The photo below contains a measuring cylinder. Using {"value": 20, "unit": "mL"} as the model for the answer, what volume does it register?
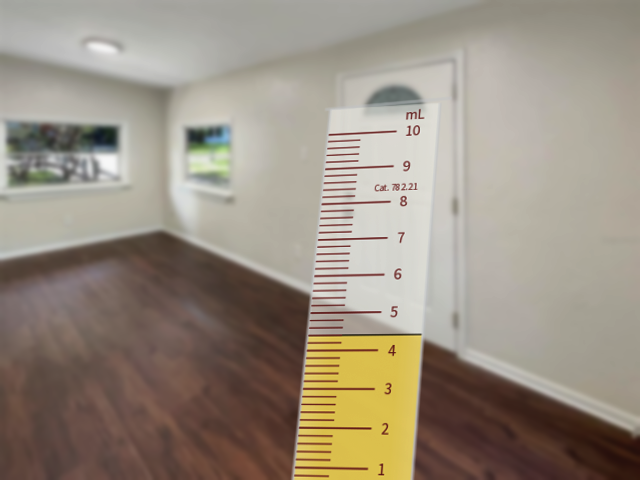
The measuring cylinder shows {"value": 4.4, "unit": "mL"}
